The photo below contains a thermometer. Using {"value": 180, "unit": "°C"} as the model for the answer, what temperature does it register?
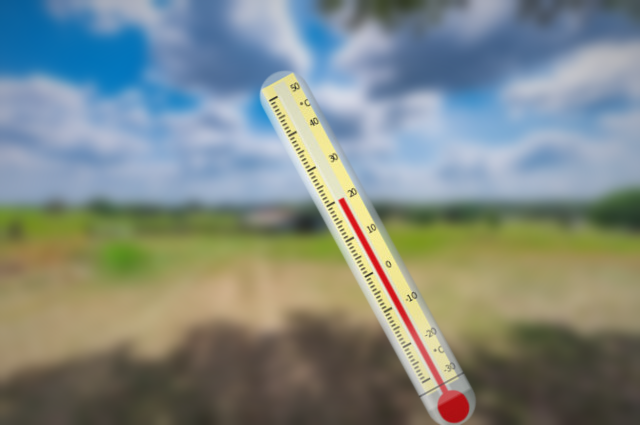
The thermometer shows {"value": 20, "unit": "°C"}
